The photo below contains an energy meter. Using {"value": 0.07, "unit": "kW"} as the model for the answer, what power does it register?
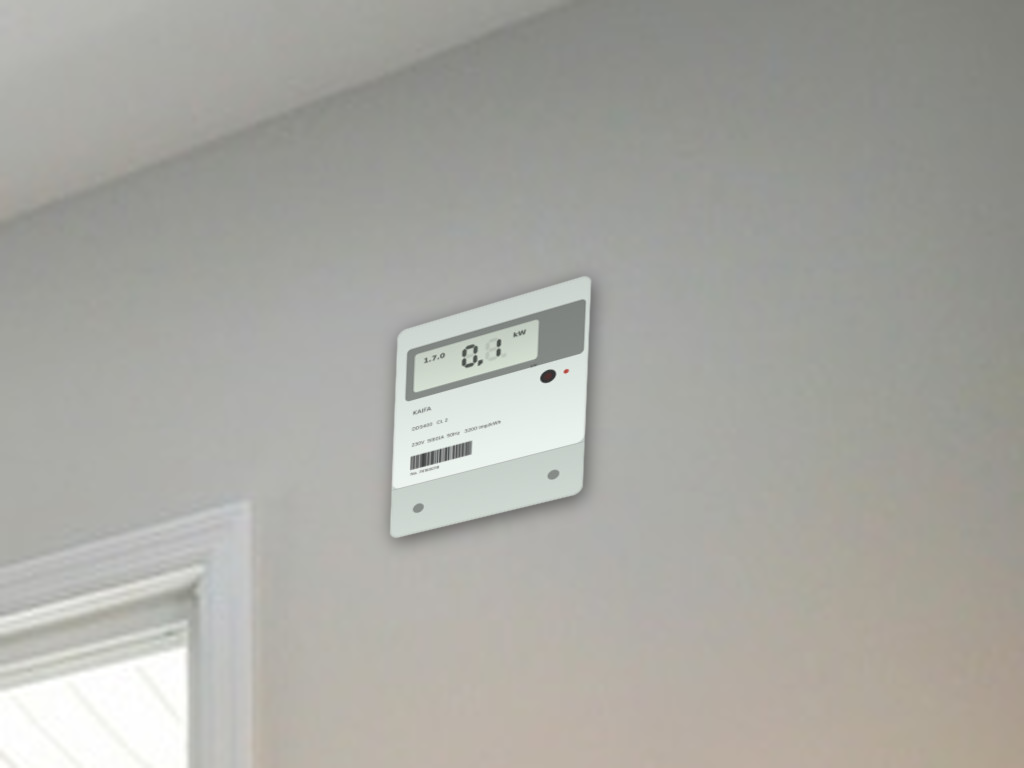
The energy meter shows {"value": 0.1, "unit": "kW"}
